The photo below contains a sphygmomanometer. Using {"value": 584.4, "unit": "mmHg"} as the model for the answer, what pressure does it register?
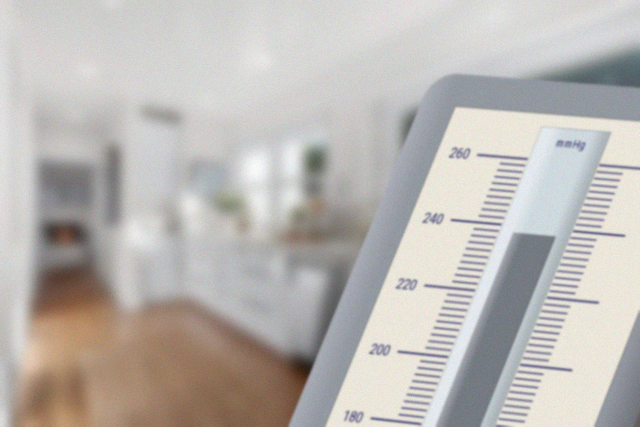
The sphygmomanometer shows {"value": 238, "unit": "mmHg"}
